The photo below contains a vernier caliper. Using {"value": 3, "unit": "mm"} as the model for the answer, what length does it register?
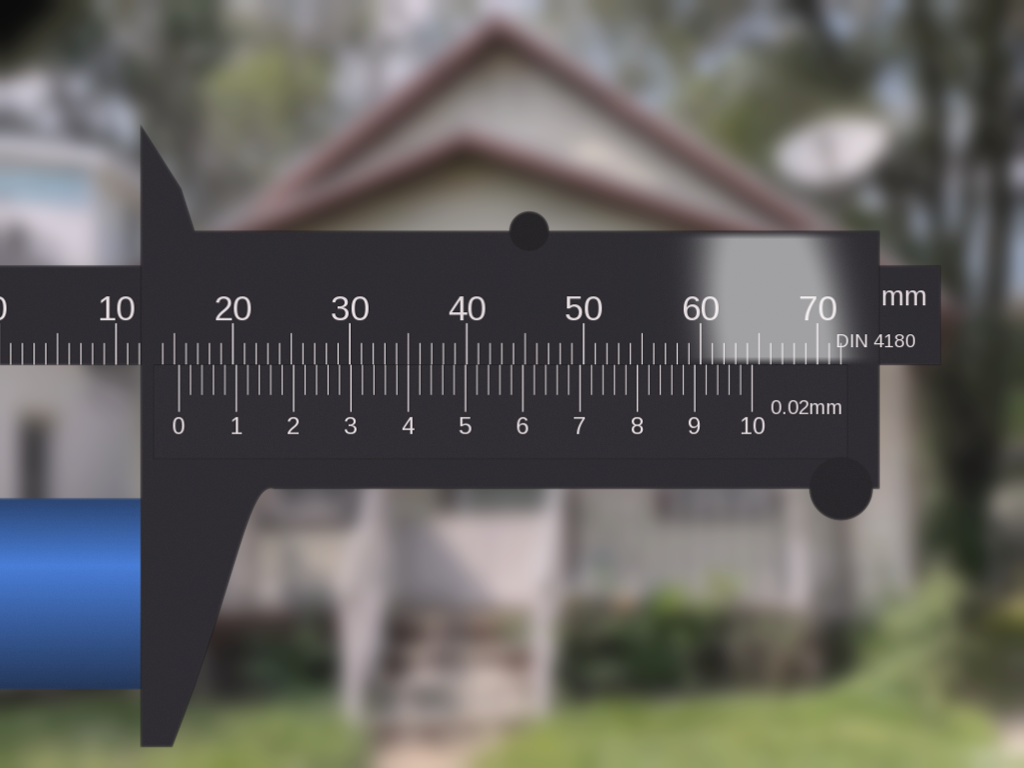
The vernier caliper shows {"value": 15.4, "unit": "mm"}
